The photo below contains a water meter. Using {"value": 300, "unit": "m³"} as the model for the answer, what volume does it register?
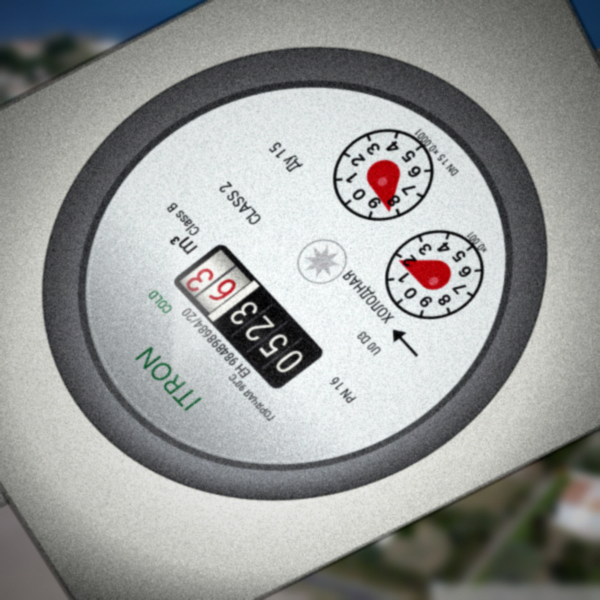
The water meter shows {"value": 523.6318, "unit": "m³"}
